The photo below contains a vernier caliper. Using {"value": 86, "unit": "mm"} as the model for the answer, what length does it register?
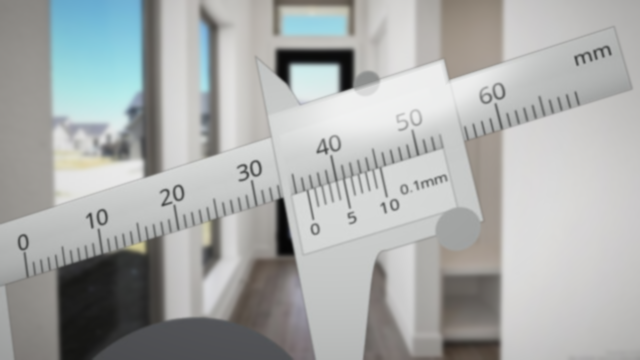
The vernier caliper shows {"value": 36.4, "unit": "mm"}
